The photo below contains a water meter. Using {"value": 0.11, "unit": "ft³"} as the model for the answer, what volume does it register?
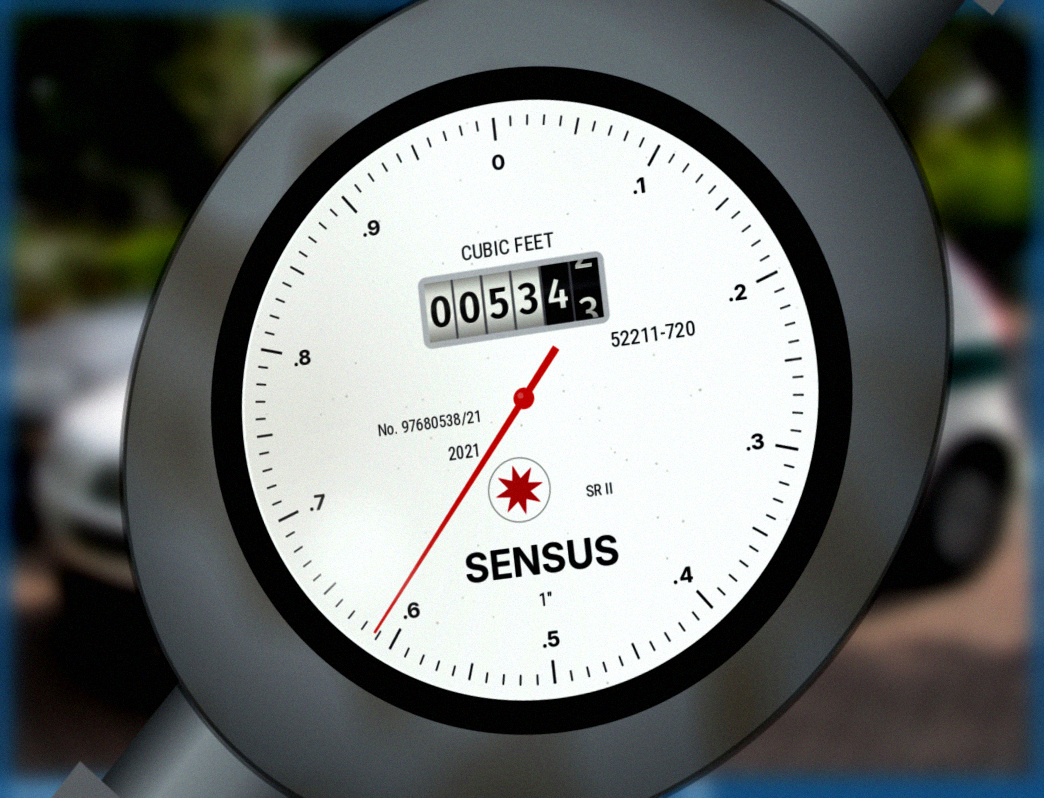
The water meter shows {"value": 5342.61, "unit": "ft³"}
